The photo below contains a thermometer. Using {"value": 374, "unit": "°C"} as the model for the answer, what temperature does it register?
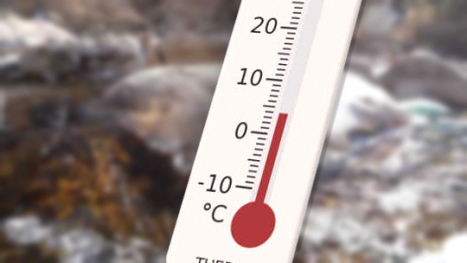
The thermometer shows {"value": 4, "unit": "°C"}
